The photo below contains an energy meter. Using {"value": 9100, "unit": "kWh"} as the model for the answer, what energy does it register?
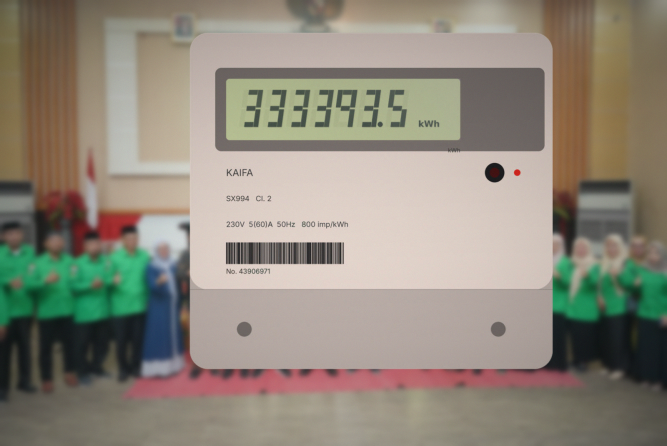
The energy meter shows {"value": 333393.5, "unit": "kWh"}
